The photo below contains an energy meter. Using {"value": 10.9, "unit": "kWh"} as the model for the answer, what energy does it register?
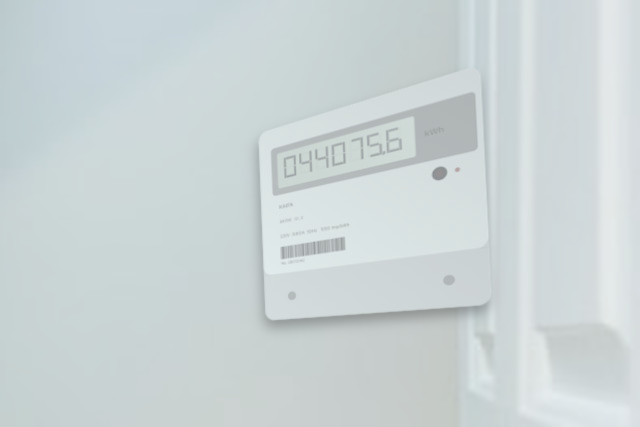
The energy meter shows {"value": 44075.6, "unit": "kWh"}
